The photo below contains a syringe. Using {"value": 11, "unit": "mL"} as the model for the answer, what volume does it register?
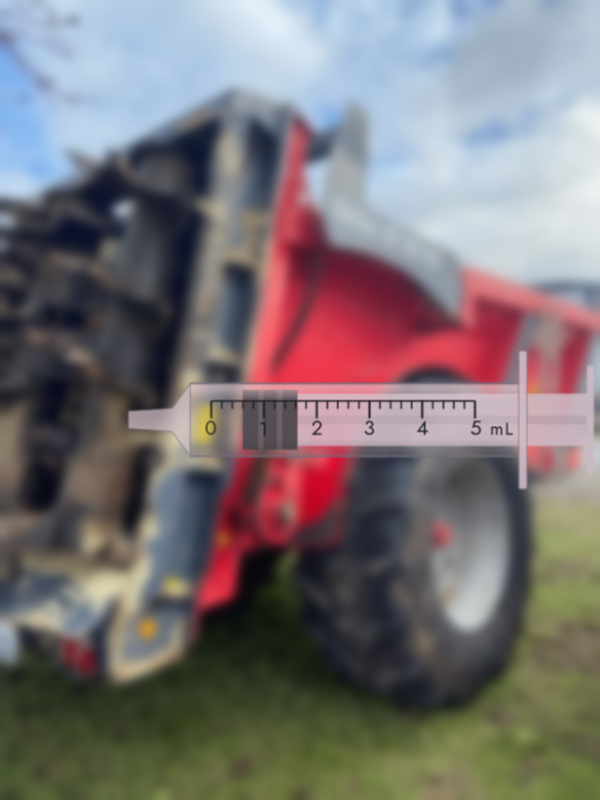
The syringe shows {"value": 0.6, "unit": "mL"}
